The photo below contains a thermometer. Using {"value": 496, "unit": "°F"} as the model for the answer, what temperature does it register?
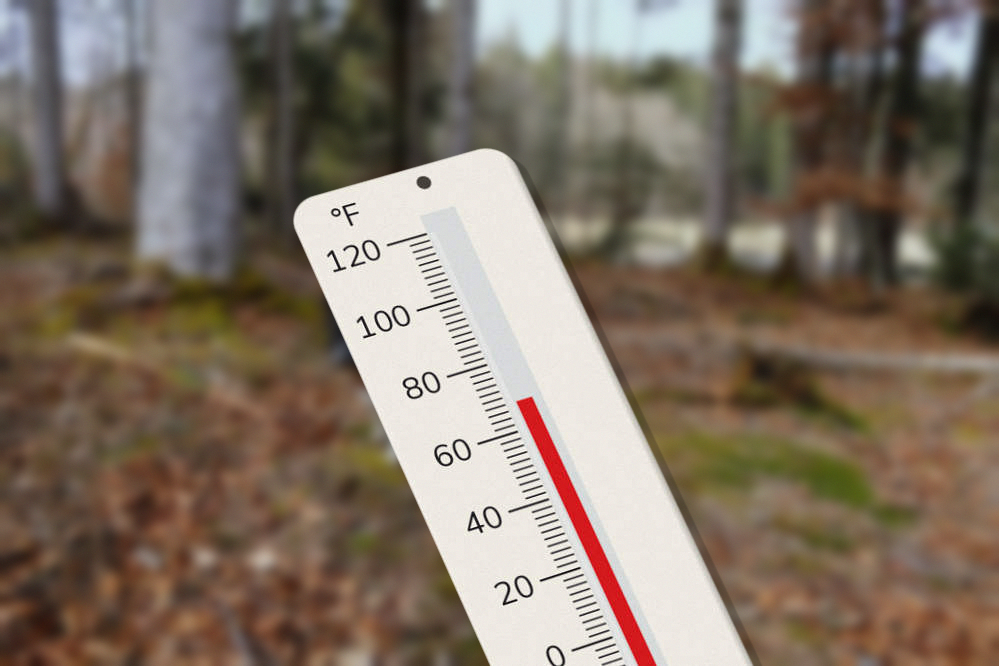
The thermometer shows {"value": 68, "unit": "°F"}
